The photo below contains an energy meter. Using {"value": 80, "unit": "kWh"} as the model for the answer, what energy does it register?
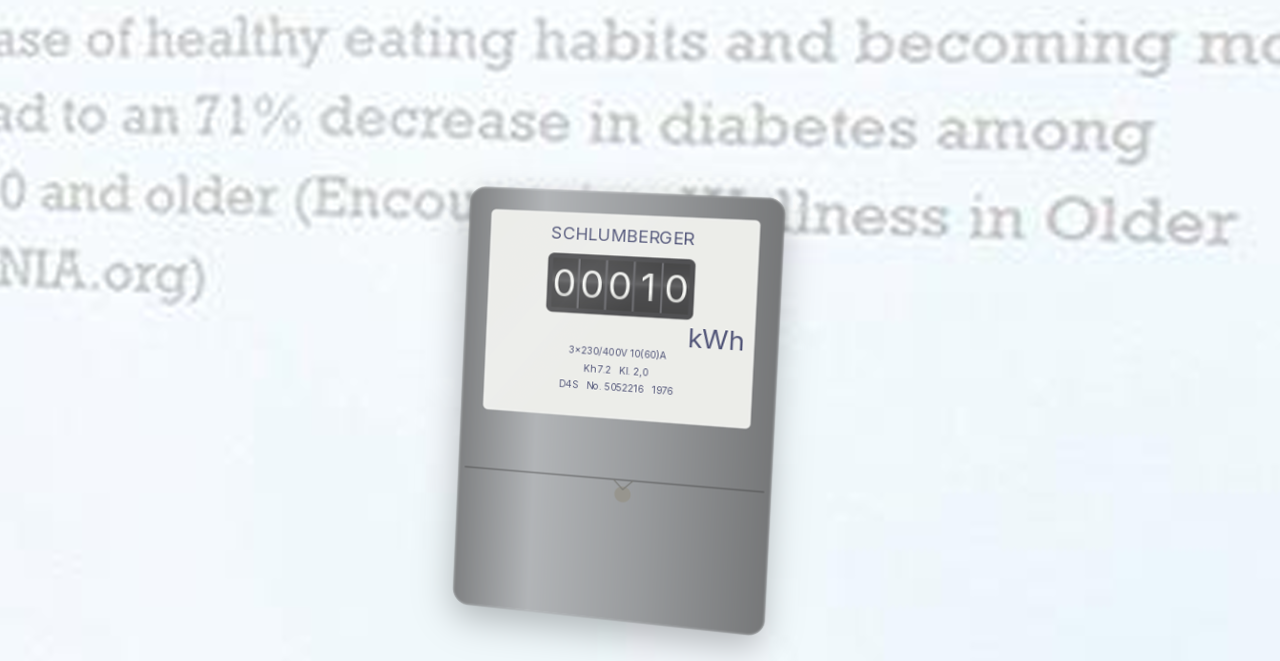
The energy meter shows {"value": 10, "unit": "kWh"}
